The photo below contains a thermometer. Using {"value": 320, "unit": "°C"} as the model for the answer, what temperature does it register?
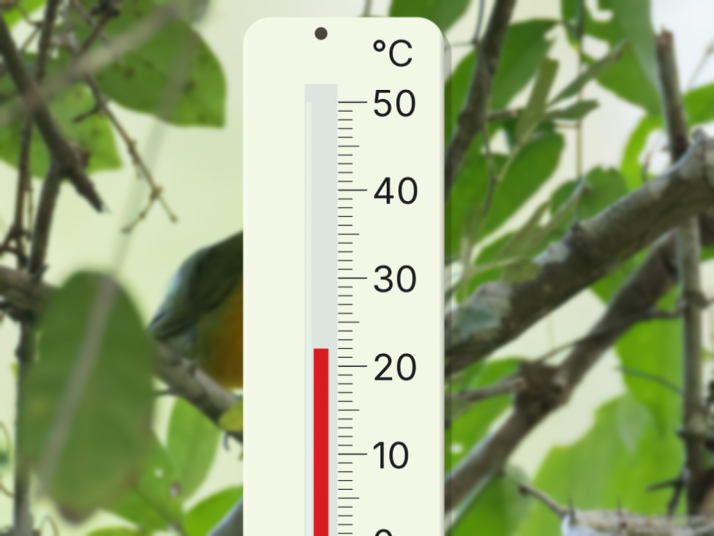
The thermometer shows {"value": 22, "unit": "°C"}
